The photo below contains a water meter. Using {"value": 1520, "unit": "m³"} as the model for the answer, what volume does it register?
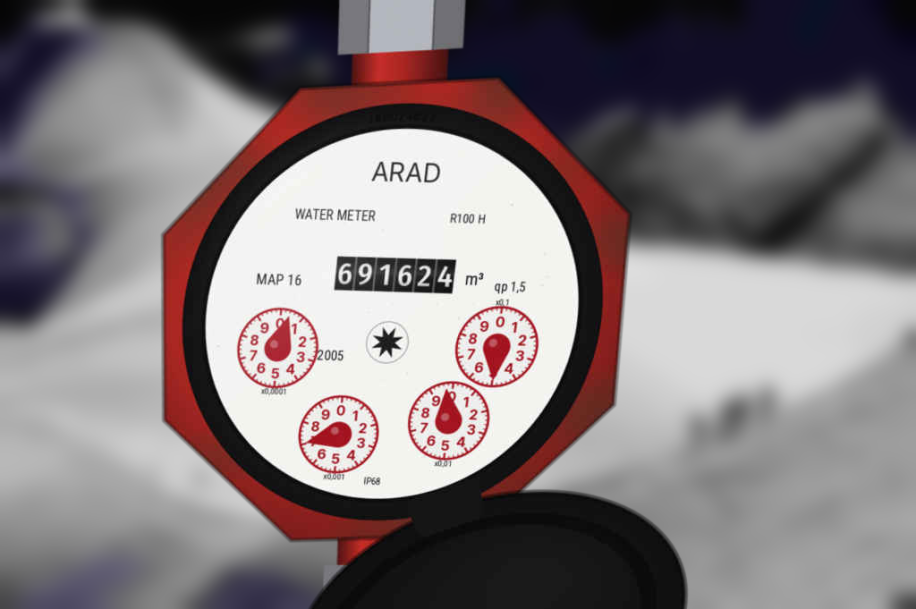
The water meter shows {"value": 691624.4970, "unit": "m³"}
